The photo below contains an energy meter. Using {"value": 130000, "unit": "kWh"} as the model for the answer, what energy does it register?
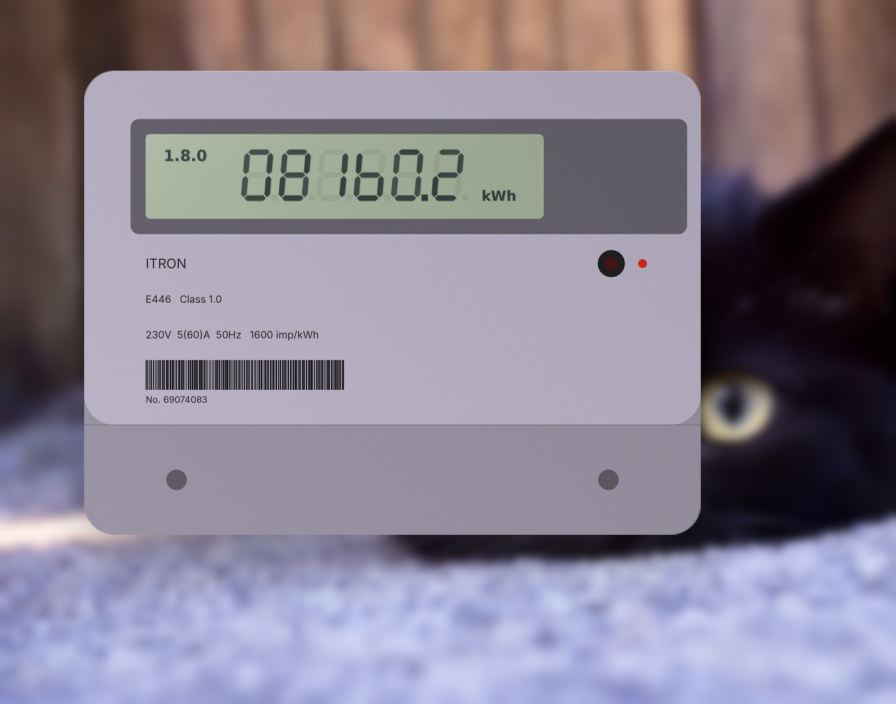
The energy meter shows {"value": 8160.2, "unit": "kWh"}
